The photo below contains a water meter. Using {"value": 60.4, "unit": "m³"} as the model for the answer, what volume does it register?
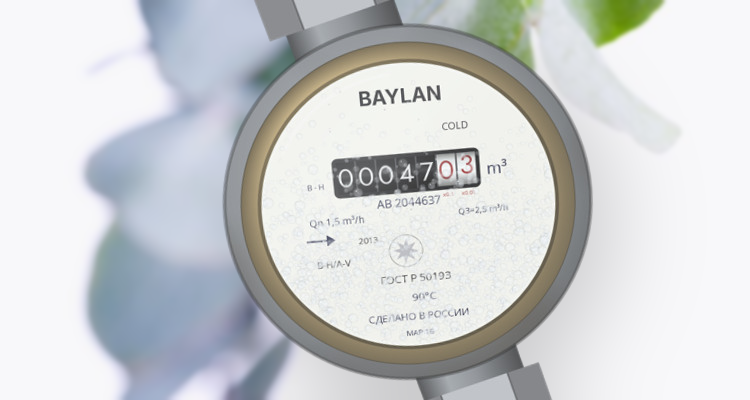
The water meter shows {"value": 47.03, "unit": "m³"}
